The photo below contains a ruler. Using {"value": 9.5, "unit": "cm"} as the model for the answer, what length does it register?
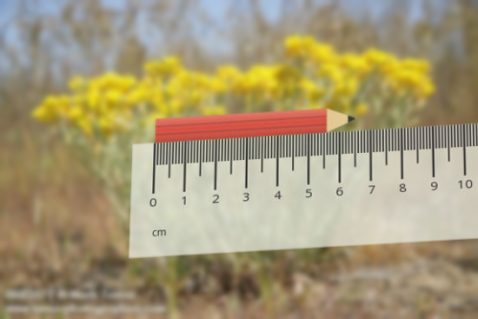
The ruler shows {"value": 6.5, "unit": "cm"}
